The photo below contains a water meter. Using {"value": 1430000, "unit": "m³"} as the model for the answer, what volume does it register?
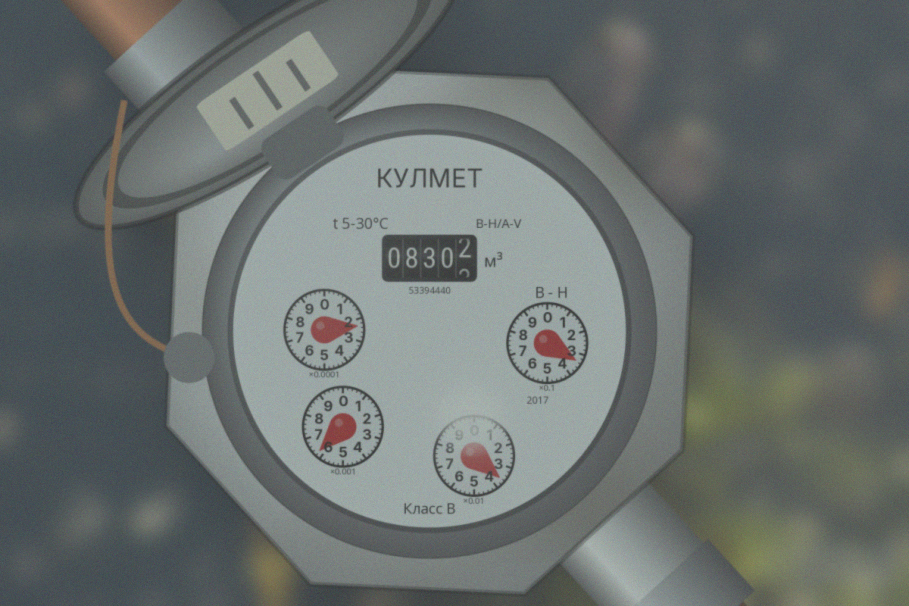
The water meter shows {"value": 8302.3362, "unit": "m³"}
